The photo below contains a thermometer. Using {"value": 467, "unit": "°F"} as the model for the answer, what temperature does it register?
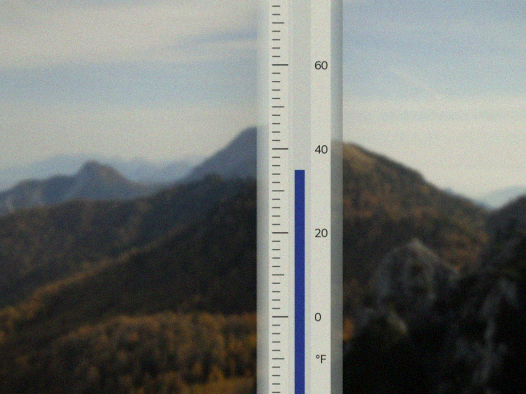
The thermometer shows {"value": 35, "unit": "°F"}
